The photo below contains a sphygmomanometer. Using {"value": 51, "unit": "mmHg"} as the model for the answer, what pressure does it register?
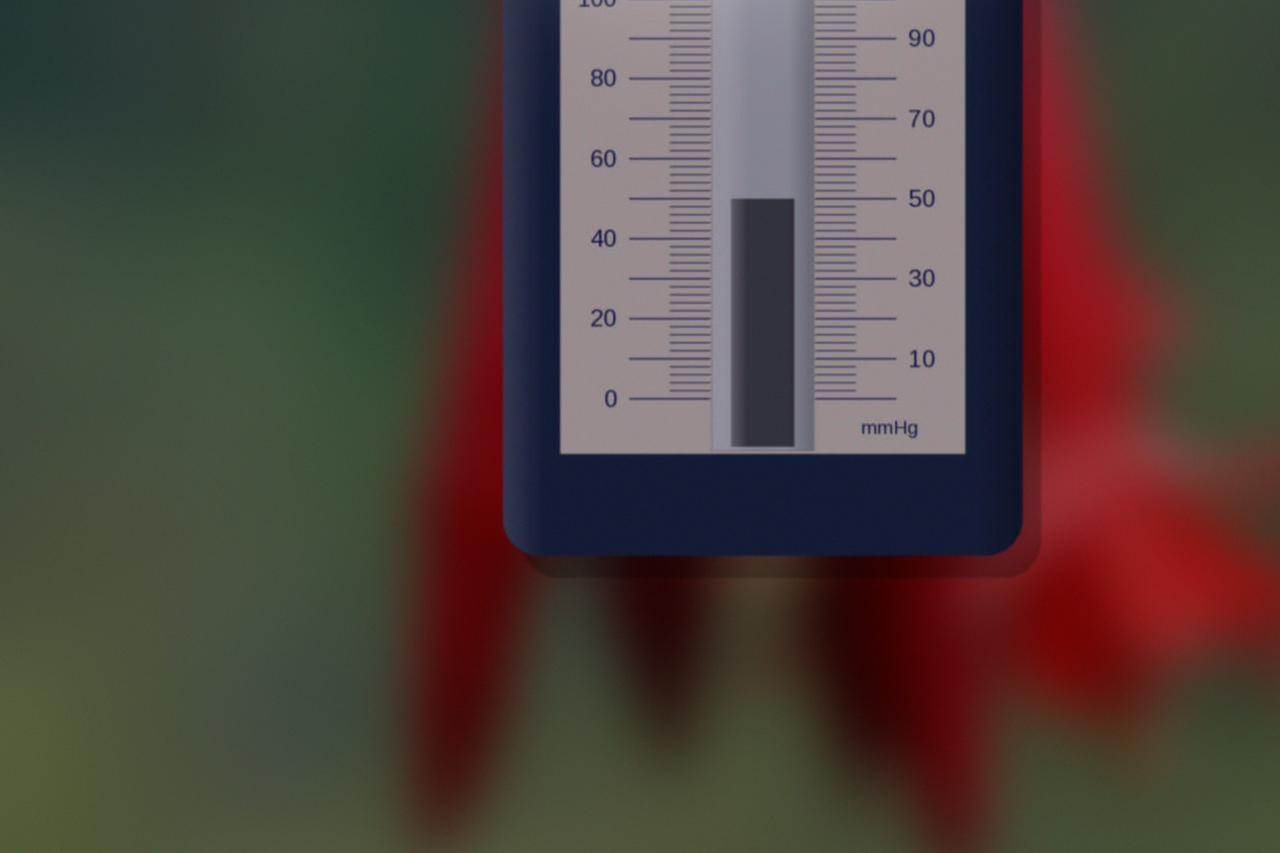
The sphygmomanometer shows {"value": 50, "unit": "mmHg"}
